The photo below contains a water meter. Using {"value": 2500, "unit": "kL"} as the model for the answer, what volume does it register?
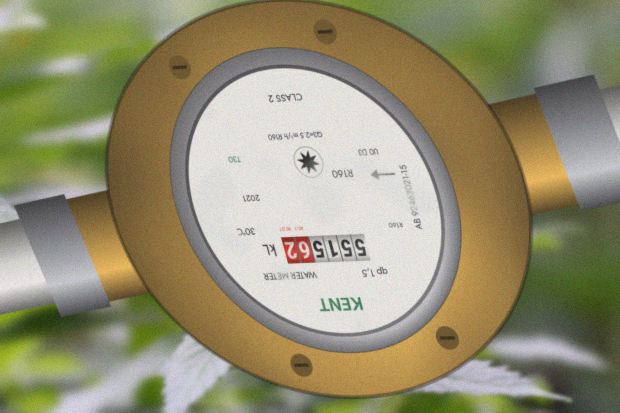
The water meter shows {"value": 5515.62, "unit": "kL"}
